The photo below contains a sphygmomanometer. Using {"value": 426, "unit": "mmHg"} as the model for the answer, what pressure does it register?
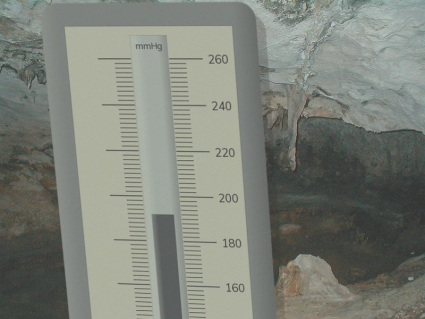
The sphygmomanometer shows {"value": 192, "unit": "mmHg"}
